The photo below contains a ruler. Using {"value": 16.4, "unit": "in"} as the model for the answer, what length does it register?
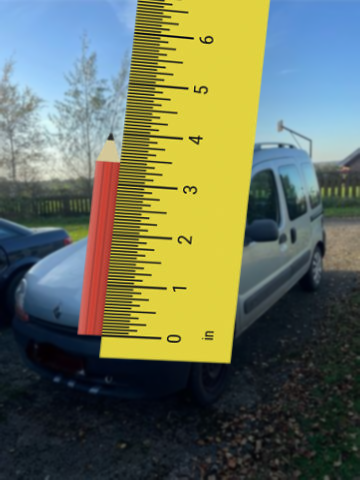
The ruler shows {"value": 4, "unit": "in"}
